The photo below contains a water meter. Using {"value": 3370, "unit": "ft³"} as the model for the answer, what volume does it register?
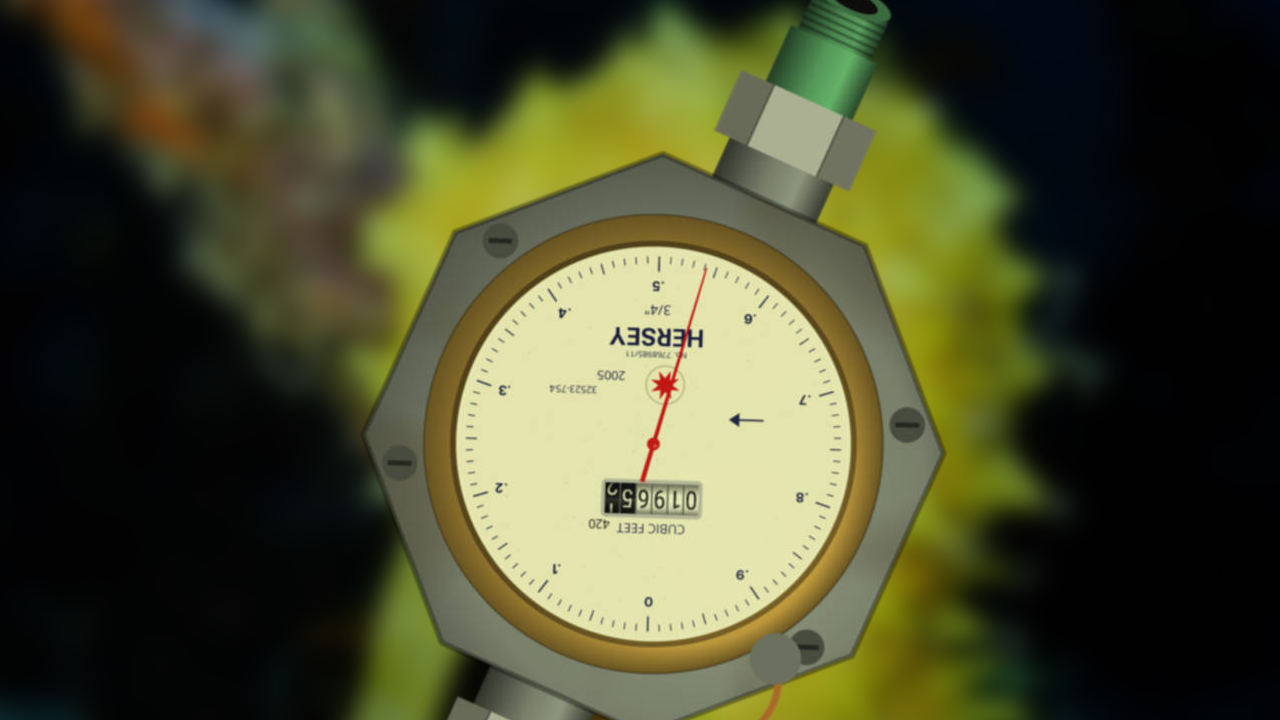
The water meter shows {"value": 19651.54, "unit": "ft³"}
